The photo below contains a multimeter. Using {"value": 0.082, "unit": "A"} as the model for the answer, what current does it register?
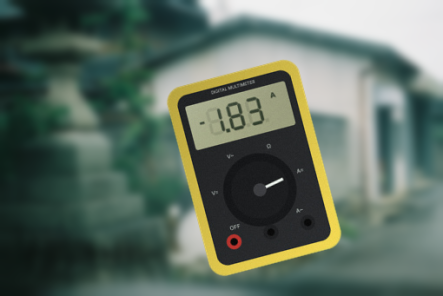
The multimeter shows {"value": -1.83, "unit": "A"}
